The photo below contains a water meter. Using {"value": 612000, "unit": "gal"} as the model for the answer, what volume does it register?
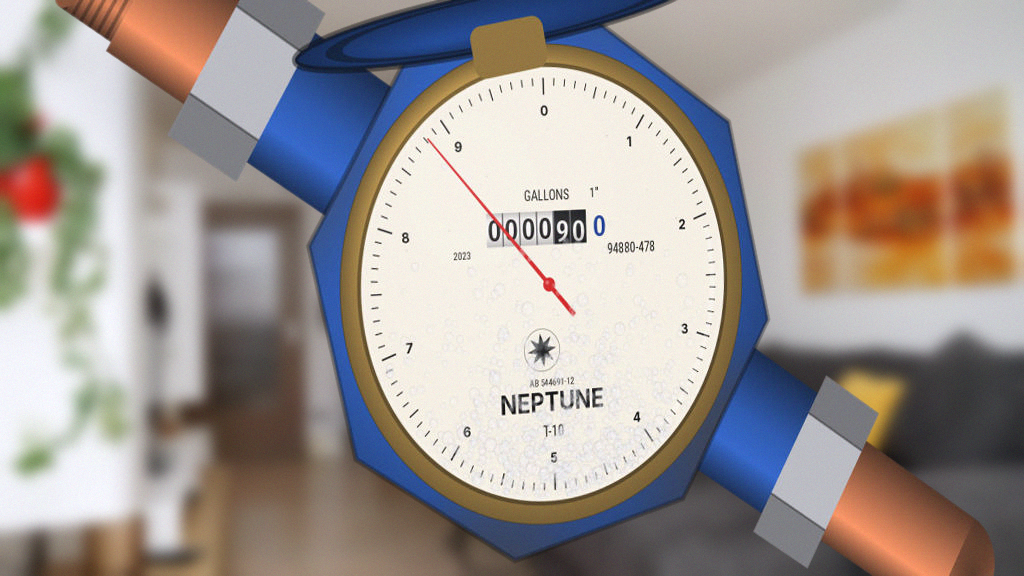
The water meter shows {"value": 898.8, "unit": "gal"}
